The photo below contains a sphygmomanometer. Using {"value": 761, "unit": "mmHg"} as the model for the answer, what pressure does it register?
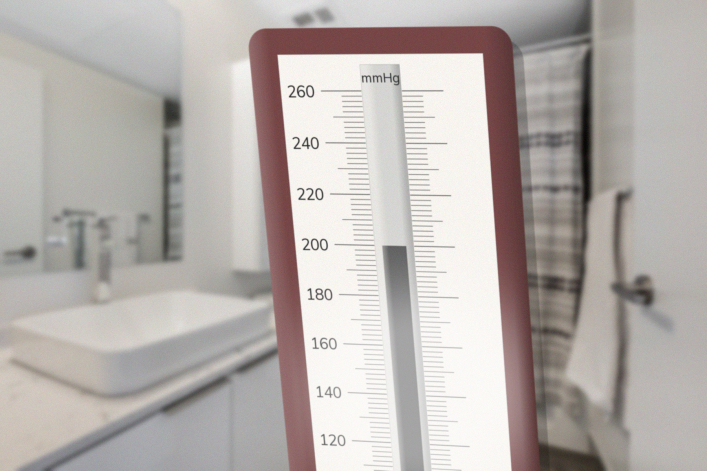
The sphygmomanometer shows {"value": 200, "unit": "mmHg"}
